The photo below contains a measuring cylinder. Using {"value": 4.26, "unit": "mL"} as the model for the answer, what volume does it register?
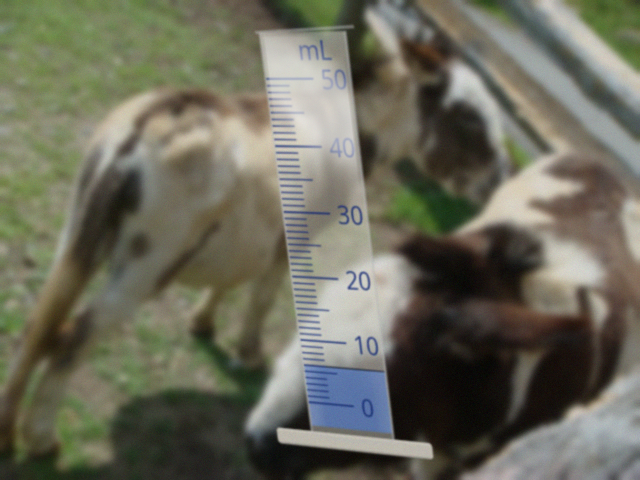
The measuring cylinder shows {"value": 6, "unit": "mL"}
